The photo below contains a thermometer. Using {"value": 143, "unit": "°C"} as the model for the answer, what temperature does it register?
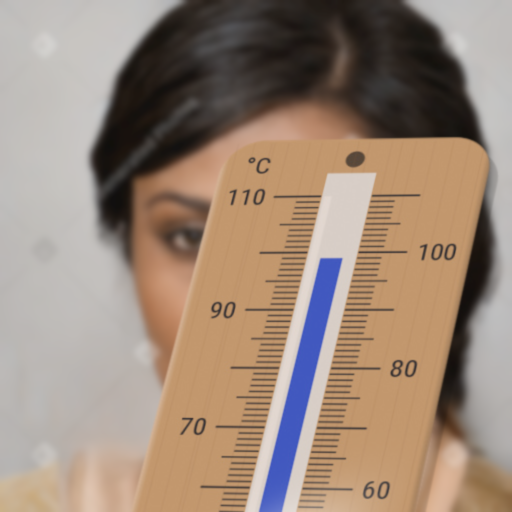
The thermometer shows {"value": 99, "unit": "°C"}
